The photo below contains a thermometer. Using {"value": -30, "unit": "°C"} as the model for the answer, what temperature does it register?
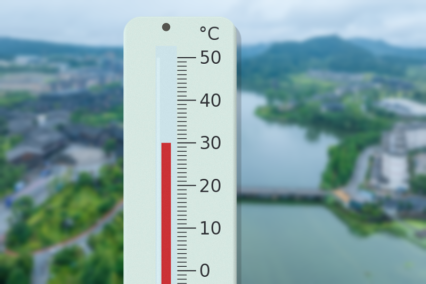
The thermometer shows {"value": 30, "unit": "°C"}
